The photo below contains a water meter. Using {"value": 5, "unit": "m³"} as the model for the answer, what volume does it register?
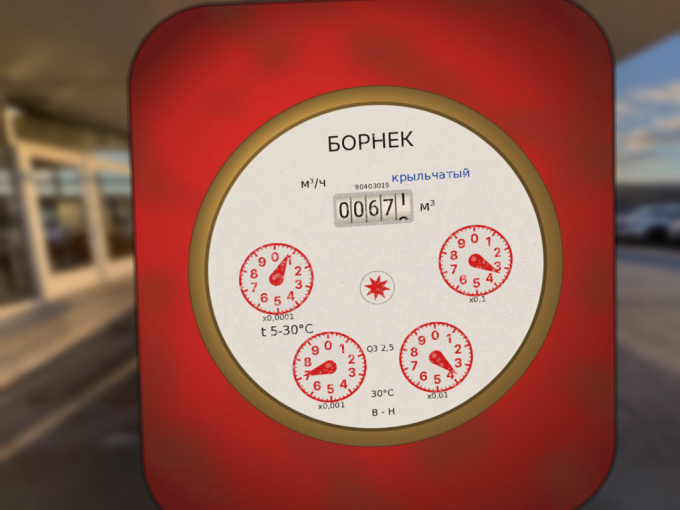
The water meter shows {"value": 671.3370, "unit": "m³"}
